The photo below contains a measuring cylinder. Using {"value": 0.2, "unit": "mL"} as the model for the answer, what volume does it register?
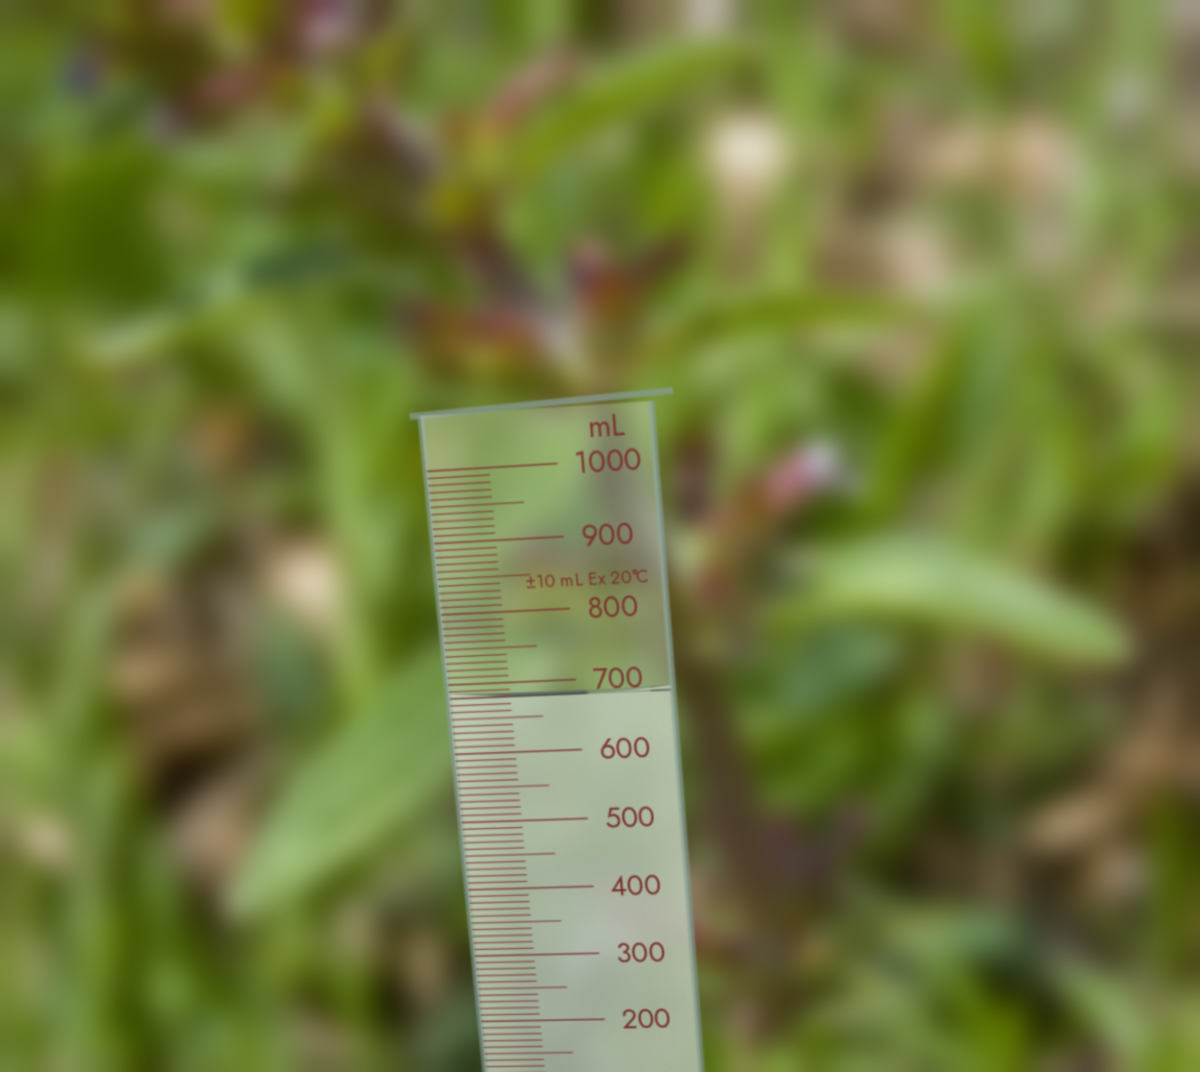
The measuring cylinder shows {"value": 680, "unit": "mL"}
